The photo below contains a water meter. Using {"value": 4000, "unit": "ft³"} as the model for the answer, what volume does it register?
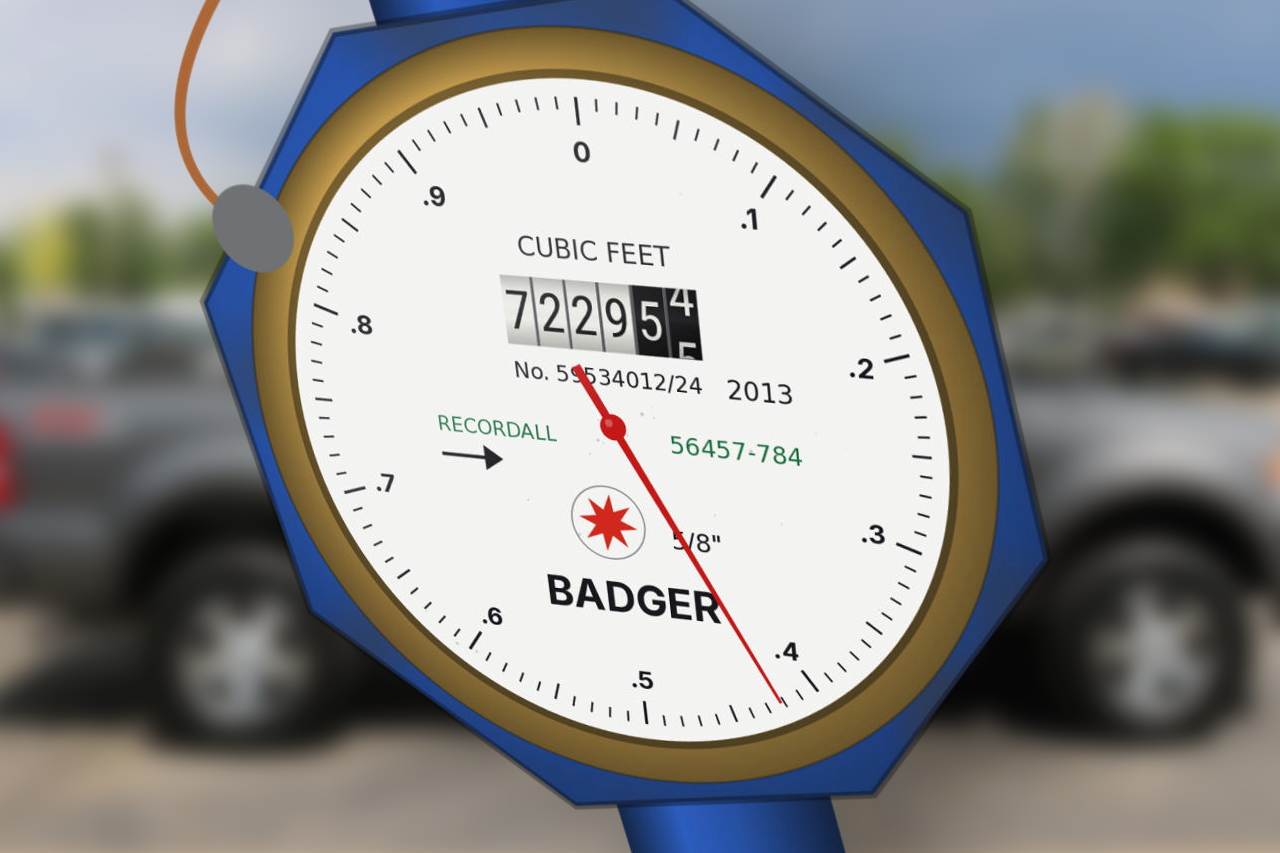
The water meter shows {"value": 722954.42, "unit": "ft³"}
